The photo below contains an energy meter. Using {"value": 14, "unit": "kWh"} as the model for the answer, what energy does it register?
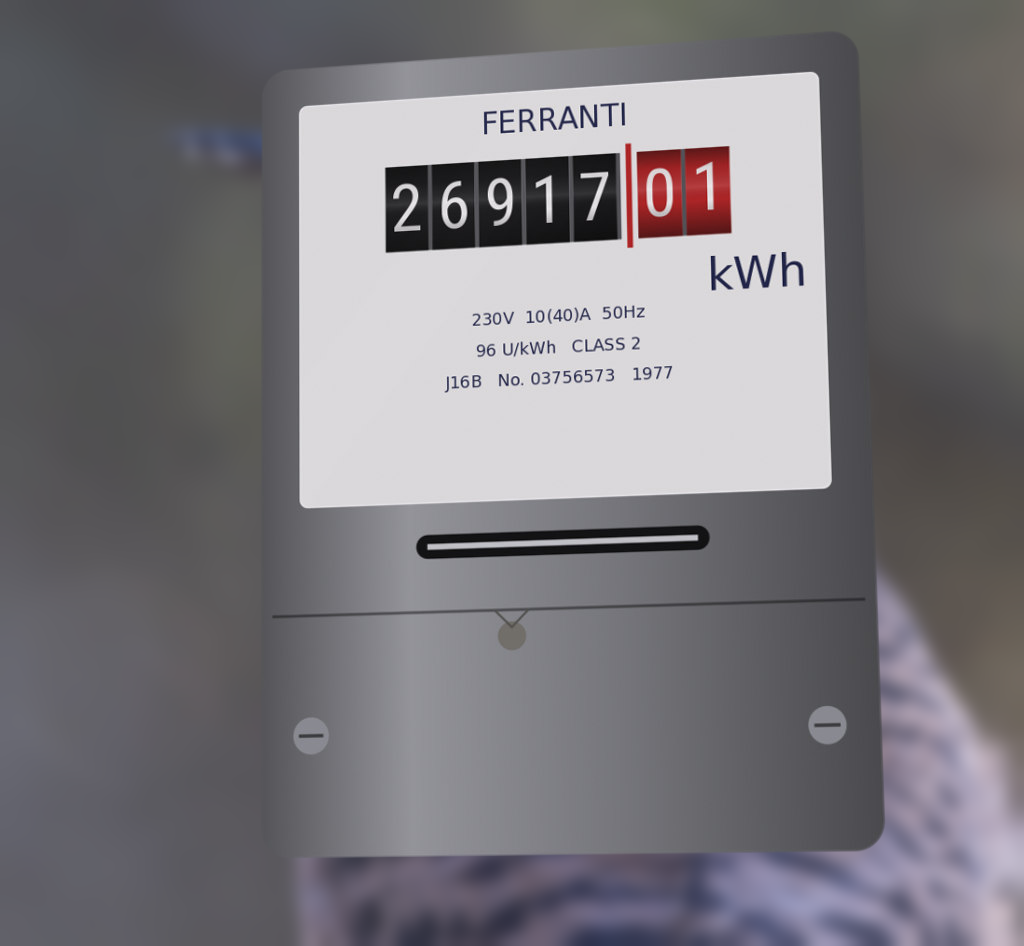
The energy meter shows {"value": 26917.01, "unit": "kWh"}
